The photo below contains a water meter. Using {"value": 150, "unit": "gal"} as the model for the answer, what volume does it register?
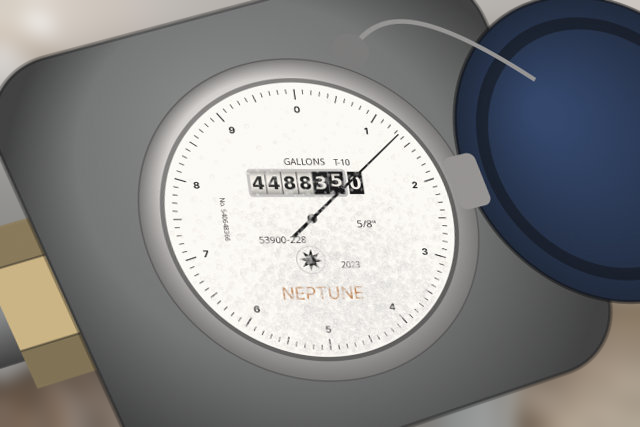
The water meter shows {"value": 4488351.3, "unit": "gal"}
